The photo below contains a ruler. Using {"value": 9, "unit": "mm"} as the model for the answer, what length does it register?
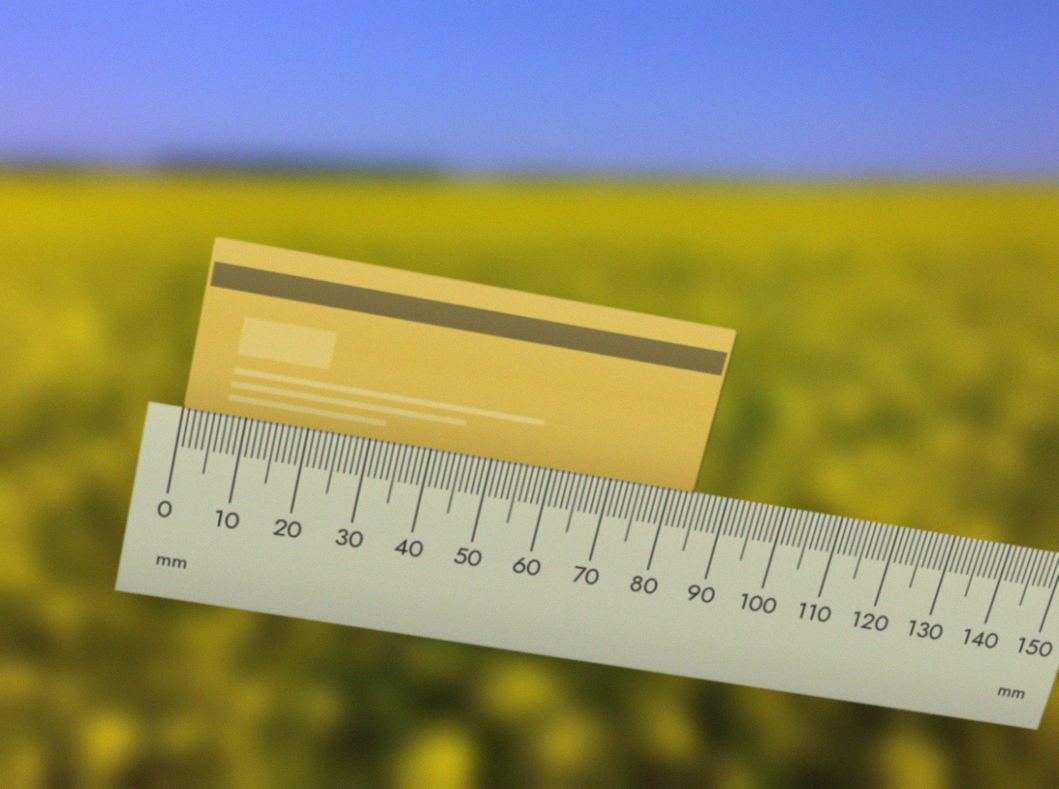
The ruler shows {"value": 84, "unit": "mm"}
